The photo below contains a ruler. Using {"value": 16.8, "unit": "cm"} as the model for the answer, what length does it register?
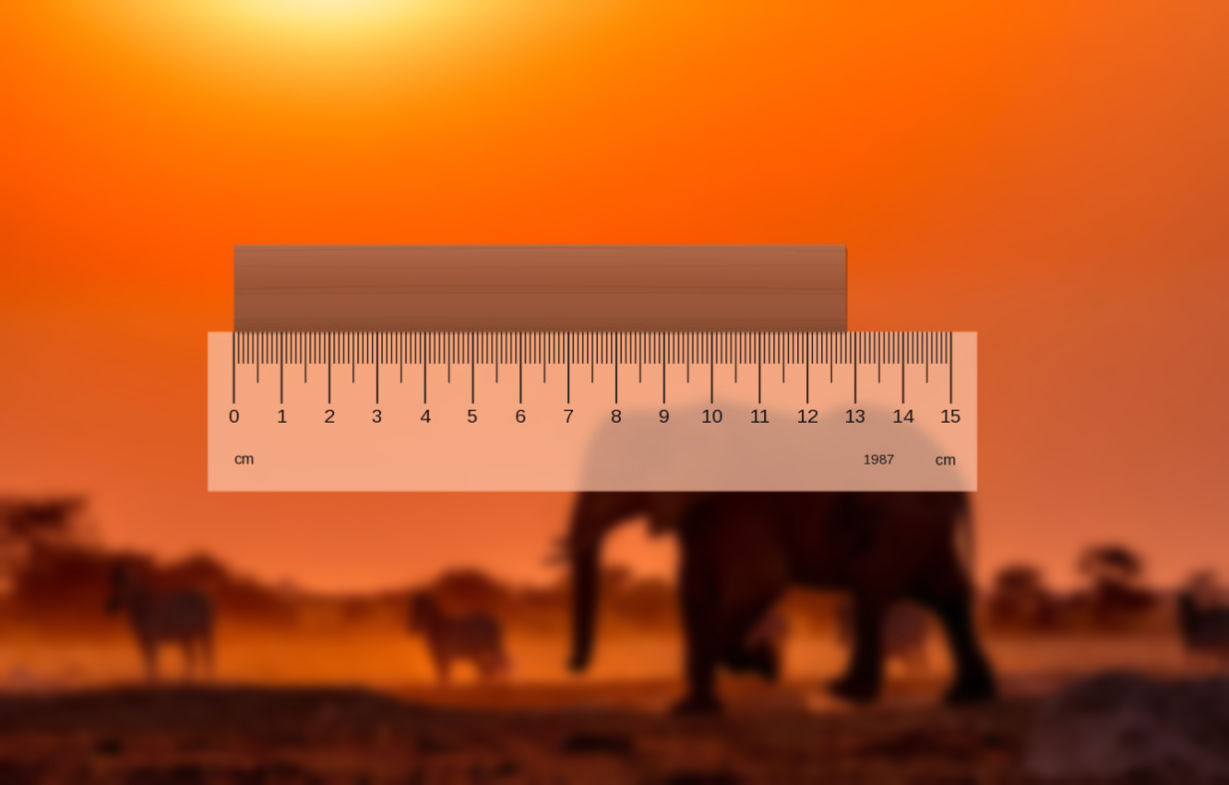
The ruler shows {"value": 12.8, "unit": "cm"}
